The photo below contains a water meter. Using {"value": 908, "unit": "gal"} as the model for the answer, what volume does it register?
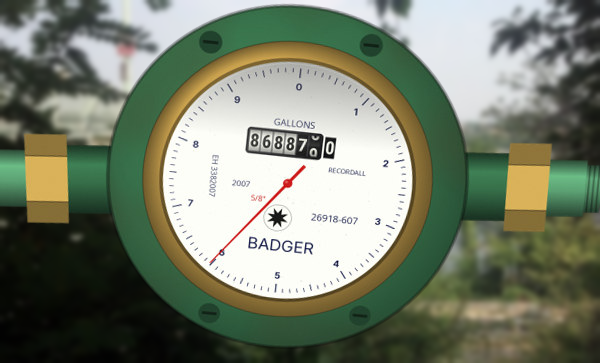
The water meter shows {"value": 8688786.0, "unit": "gal"}
